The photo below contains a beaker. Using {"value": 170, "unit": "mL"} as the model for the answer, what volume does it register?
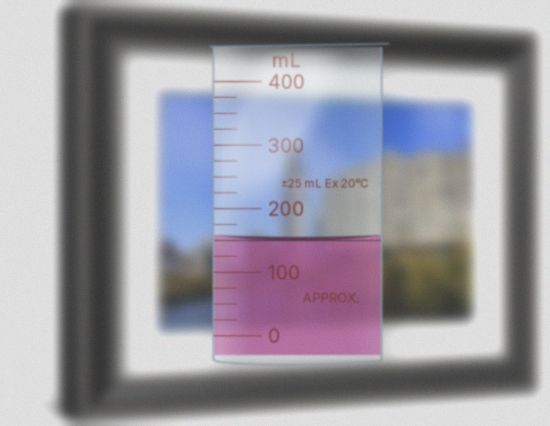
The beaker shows {"value": 150, "unit": "mL"}
